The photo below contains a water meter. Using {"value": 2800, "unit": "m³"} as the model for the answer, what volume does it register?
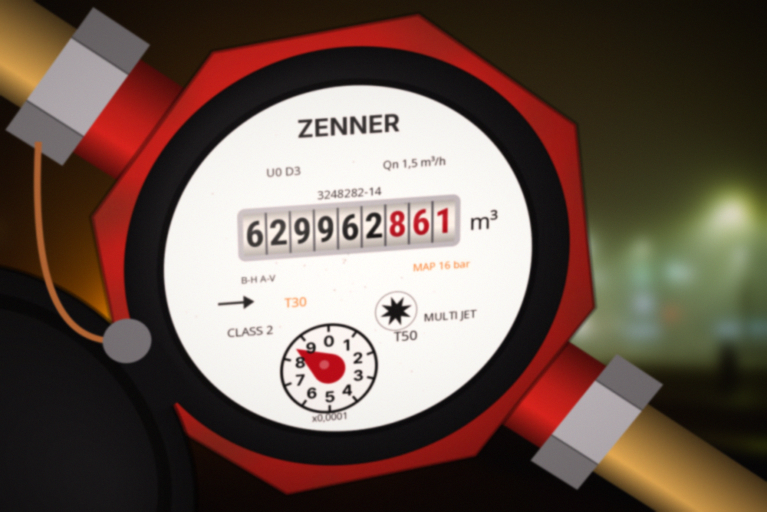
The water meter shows {"value": 629962.8618, "unit": "m³"}
